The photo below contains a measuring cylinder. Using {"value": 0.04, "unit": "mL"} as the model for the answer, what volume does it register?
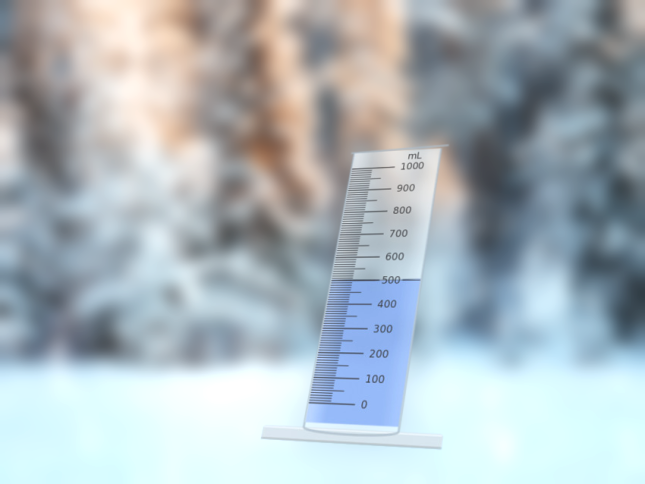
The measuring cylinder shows {"value": 500, "unit": "mL"}
